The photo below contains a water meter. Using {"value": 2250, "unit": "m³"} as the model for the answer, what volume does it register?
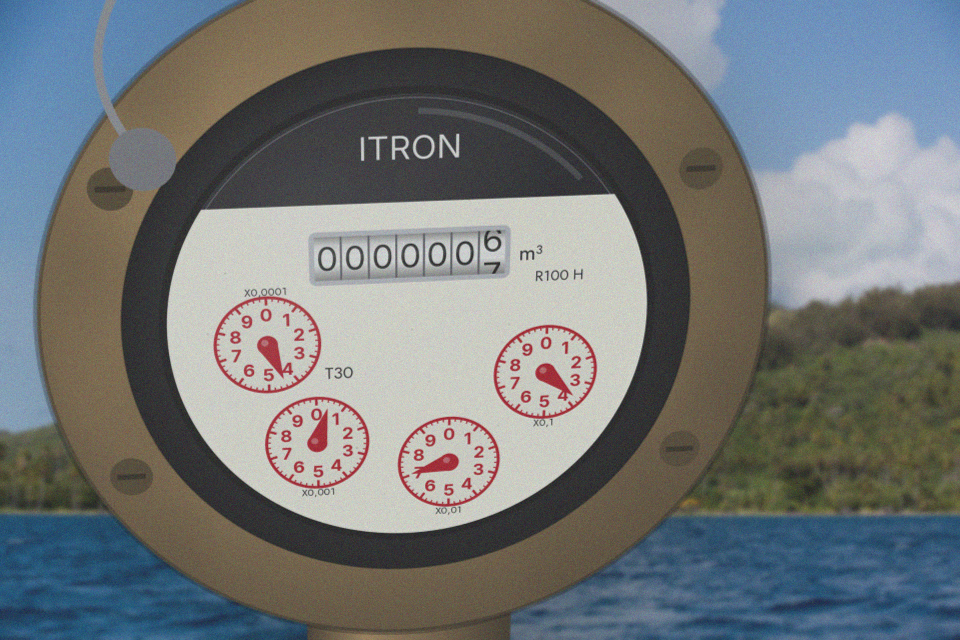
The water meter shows {"value": 6.3704, "unit": "m³"}
